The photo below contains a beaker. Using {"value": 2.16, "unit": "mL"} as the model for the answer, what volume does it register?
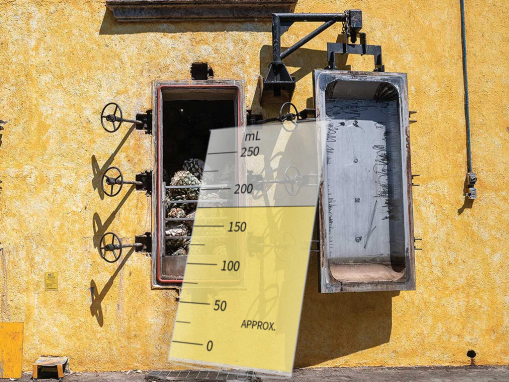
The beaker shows {"value": 175, "unit": "mL"}
